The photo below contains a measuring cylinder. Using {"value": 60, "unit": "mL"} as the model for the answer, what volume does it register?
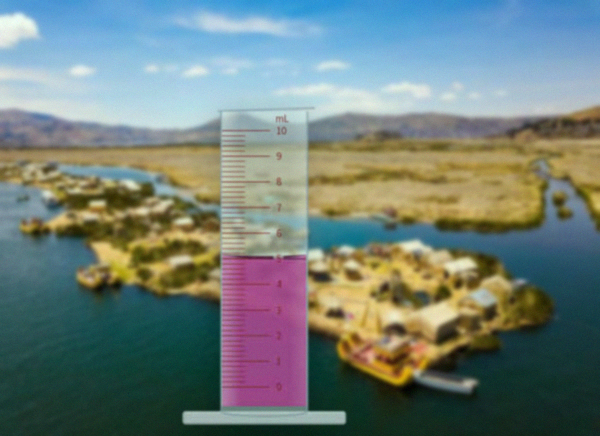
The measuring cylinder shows {"value": 5, "unit": "mL"}
